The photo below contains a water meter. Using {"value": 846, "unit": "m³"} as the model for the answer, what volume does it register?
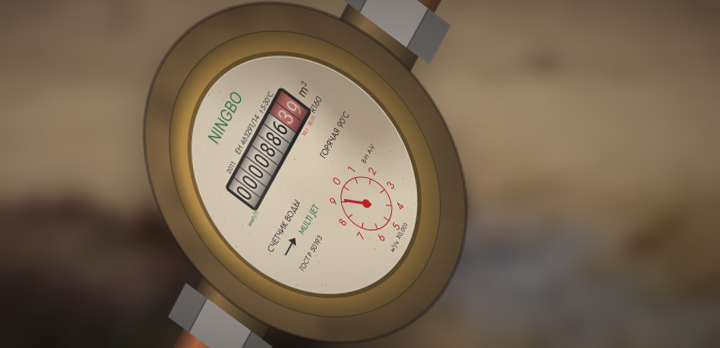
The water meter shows {"value": 886.389, "unit": "m³"}
